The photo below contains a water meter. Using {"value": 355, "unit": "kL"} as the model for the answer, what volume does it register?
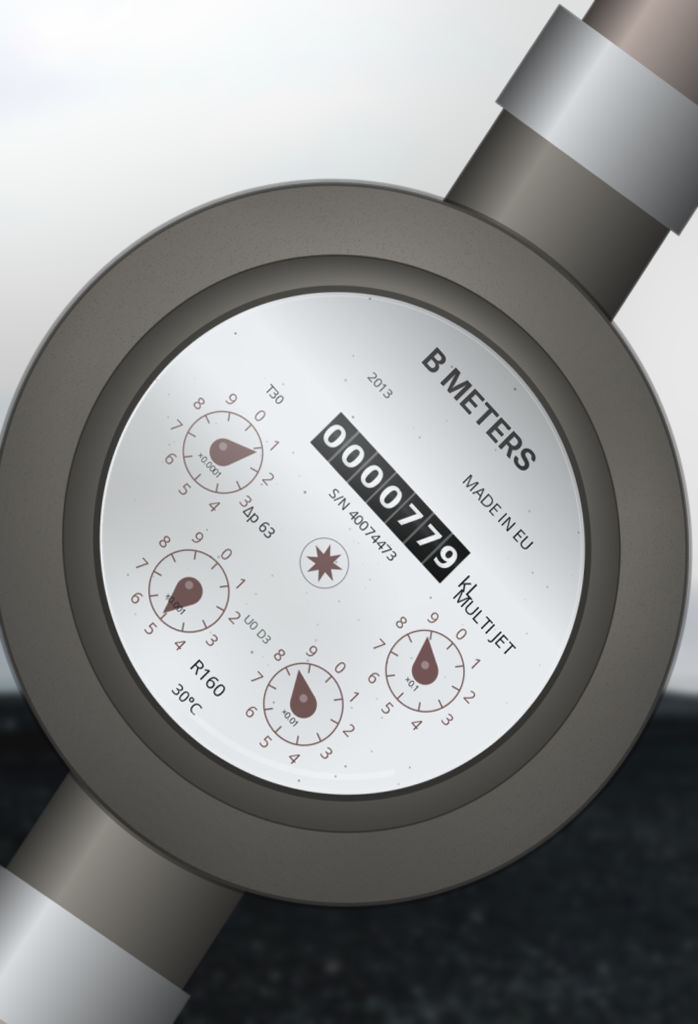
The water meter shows {"value": 779.8851, "unit": "kL"}
